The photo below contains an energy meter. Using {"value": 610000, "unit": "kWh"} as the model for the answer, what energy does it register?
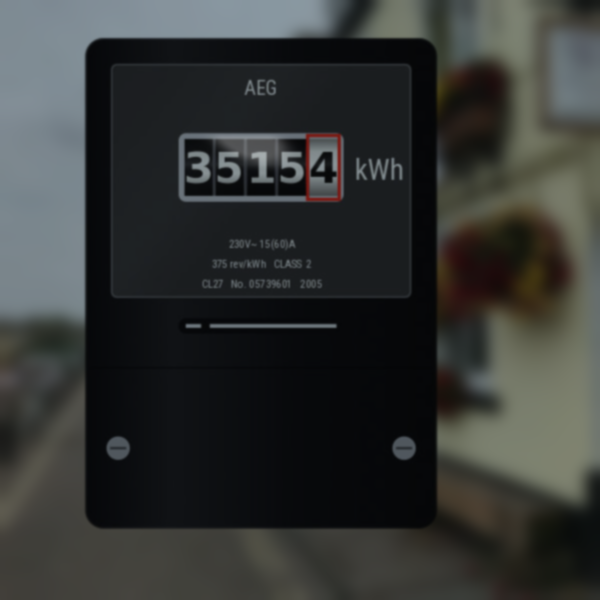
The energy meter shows {"value": 3515.4, "unit": "kWh"}
